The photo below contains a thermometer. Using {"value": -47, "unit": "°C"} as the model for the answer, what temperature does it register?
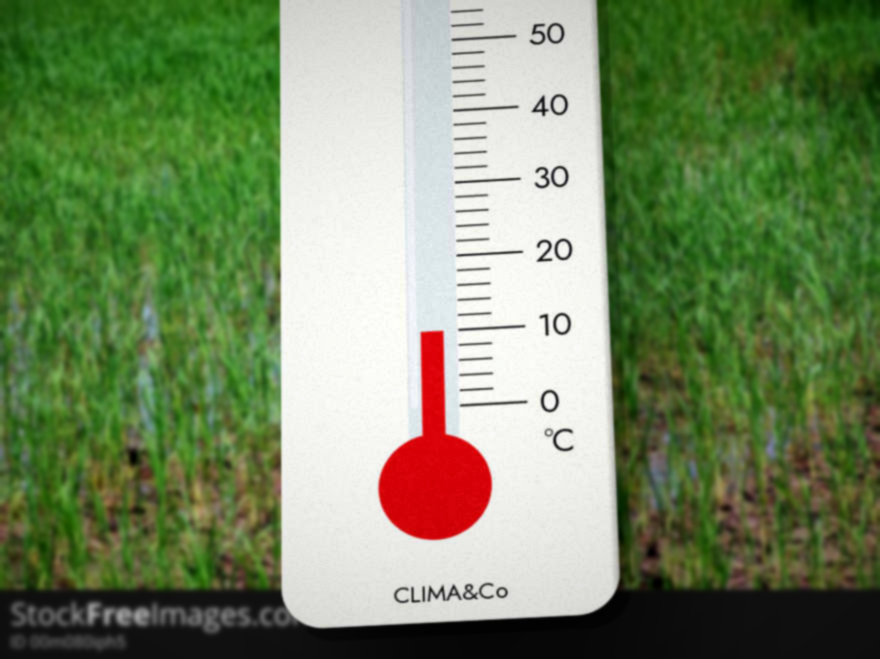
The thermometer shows {"value": 10, "unit": "°C"}
